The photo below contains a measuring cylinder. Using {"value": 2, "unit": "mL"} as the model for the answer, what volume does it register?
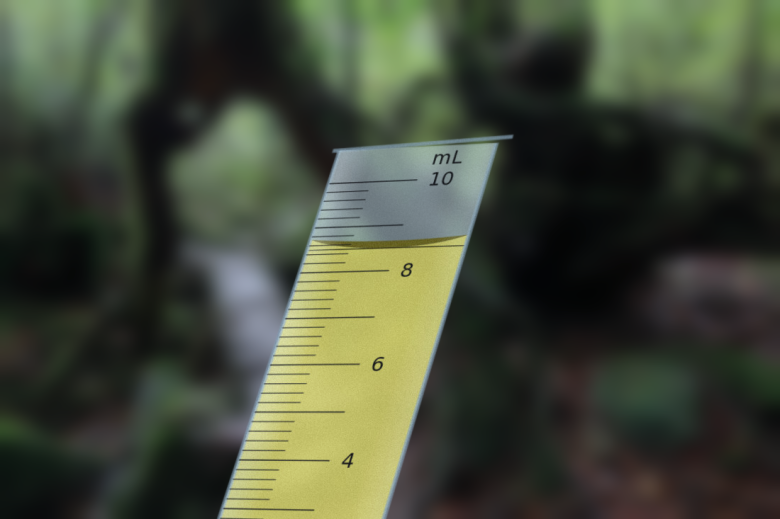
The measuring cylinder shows {"value": 8.5, "unit": "mL"}
